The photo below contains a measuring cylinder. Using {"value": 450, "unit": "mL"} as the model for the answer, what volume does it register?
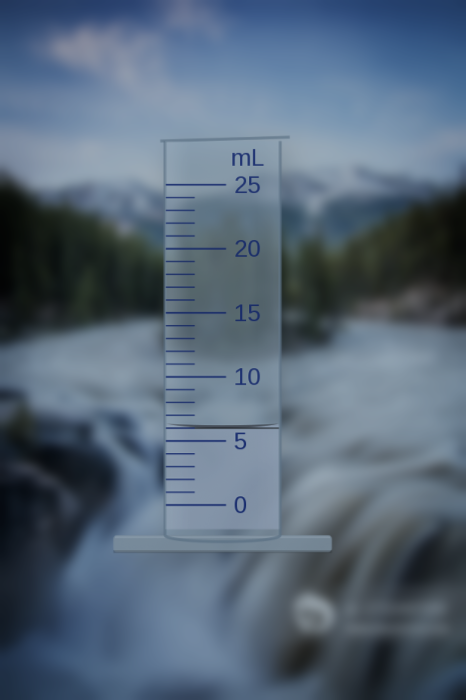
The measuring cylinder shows {"value": 6, "unit": "mL"}
